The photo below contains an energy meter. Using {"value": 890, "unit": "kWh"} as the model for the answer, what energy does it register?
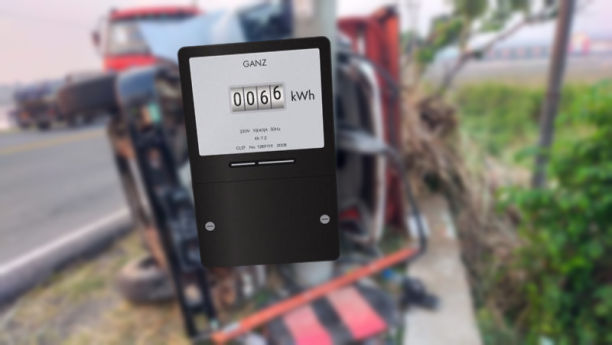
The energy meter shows {"value": 66, "unit": "kWh"}
